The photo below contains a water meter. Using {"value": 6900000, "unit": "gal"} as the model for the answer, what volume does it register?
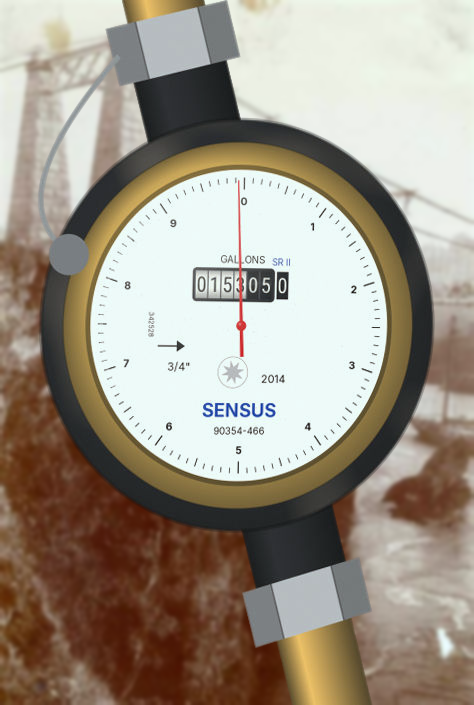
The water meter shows {"value": 153049.9, "unit": "gal"}
